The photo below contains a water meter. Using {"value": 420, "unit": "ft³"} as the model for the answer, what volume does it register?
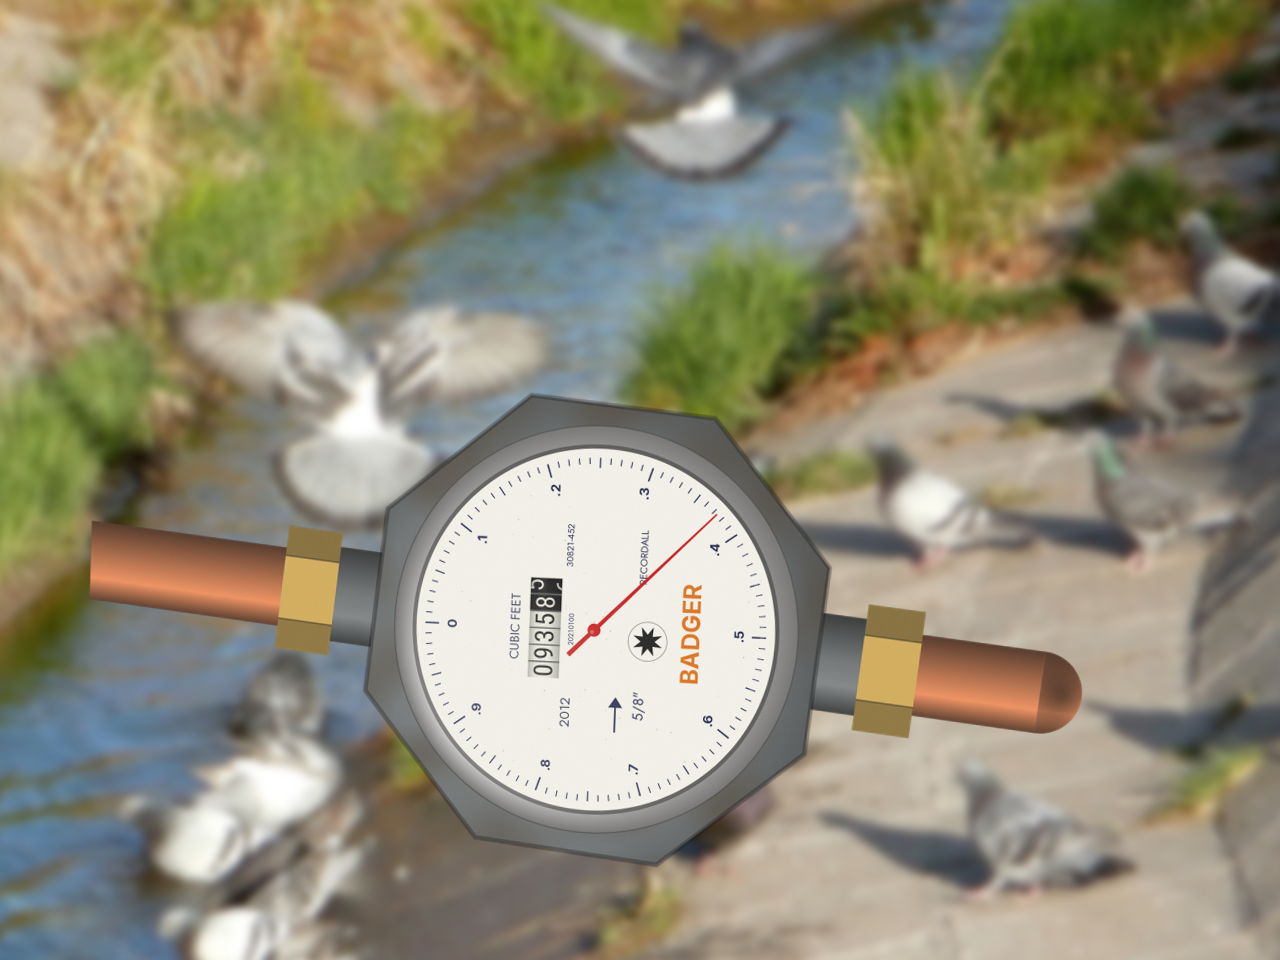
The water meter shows {"value": 93585.37, "unit": "ft³"}
